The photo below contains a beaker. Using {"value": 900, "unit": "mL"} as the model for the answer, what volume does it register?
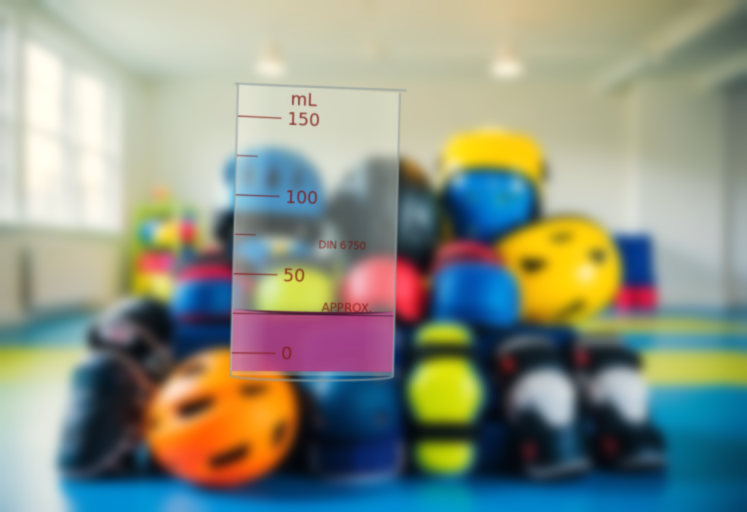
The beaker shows {"value": 25, "unit": "mL"}
